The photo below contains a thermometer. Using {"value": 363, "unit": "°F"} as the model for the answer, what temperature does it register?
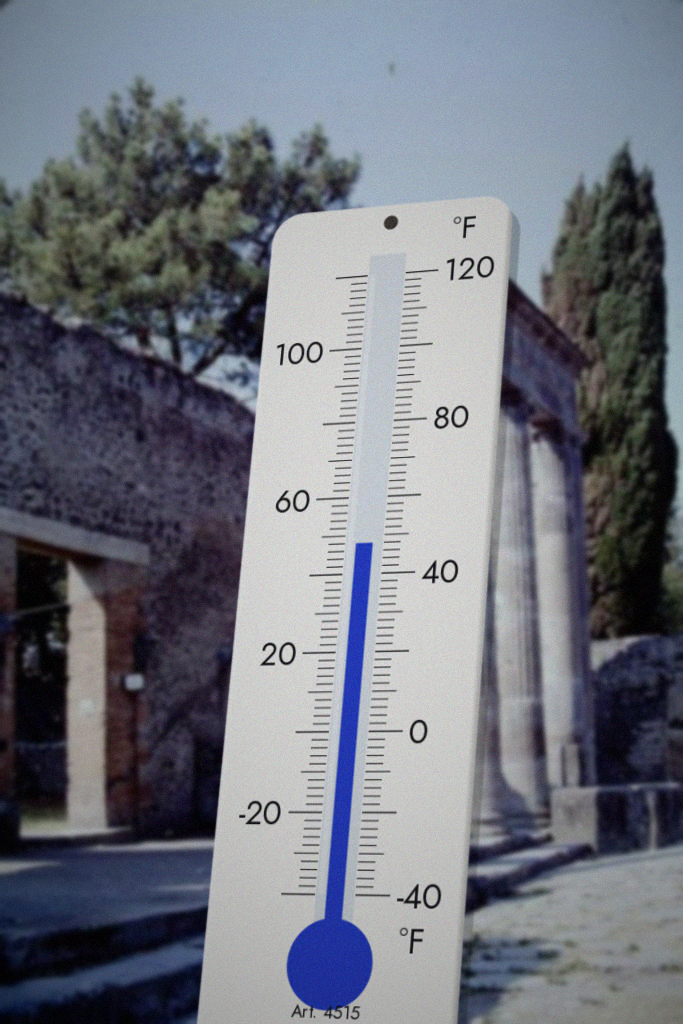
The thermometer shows {"value": 48, "unit": "°F"}
